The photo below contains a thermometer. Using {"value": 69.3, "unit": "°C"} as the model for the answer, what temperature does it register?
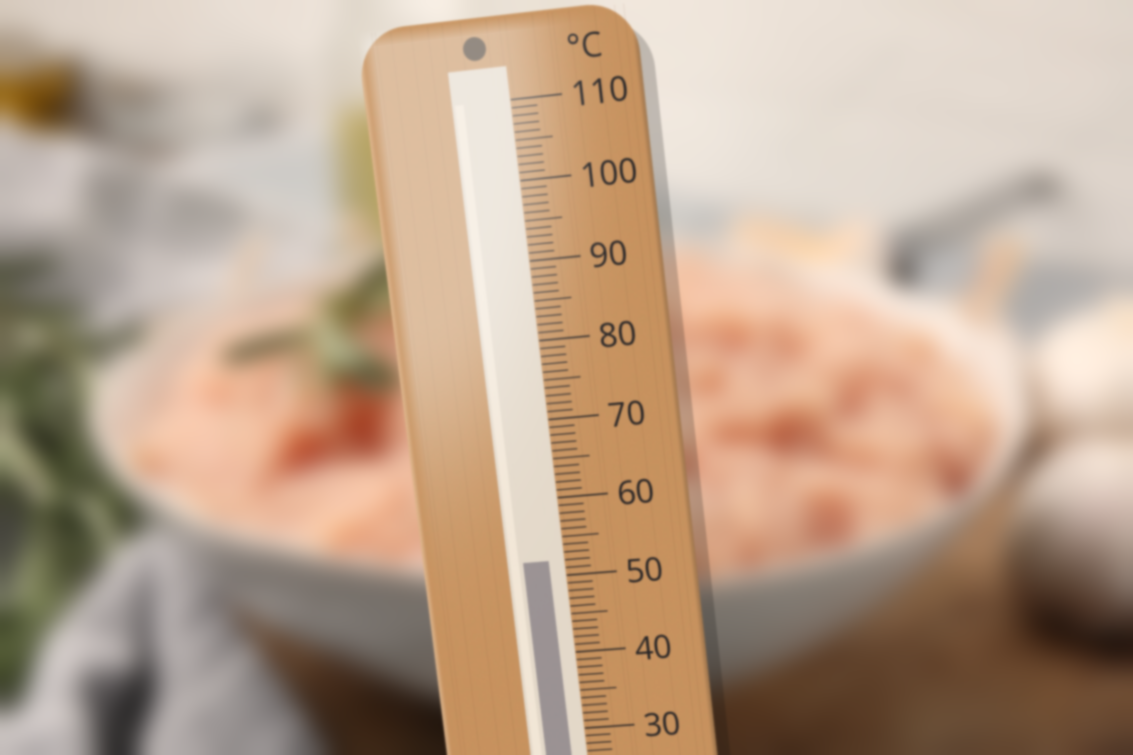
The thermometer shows {"value": 52, "unit": "°C"}
